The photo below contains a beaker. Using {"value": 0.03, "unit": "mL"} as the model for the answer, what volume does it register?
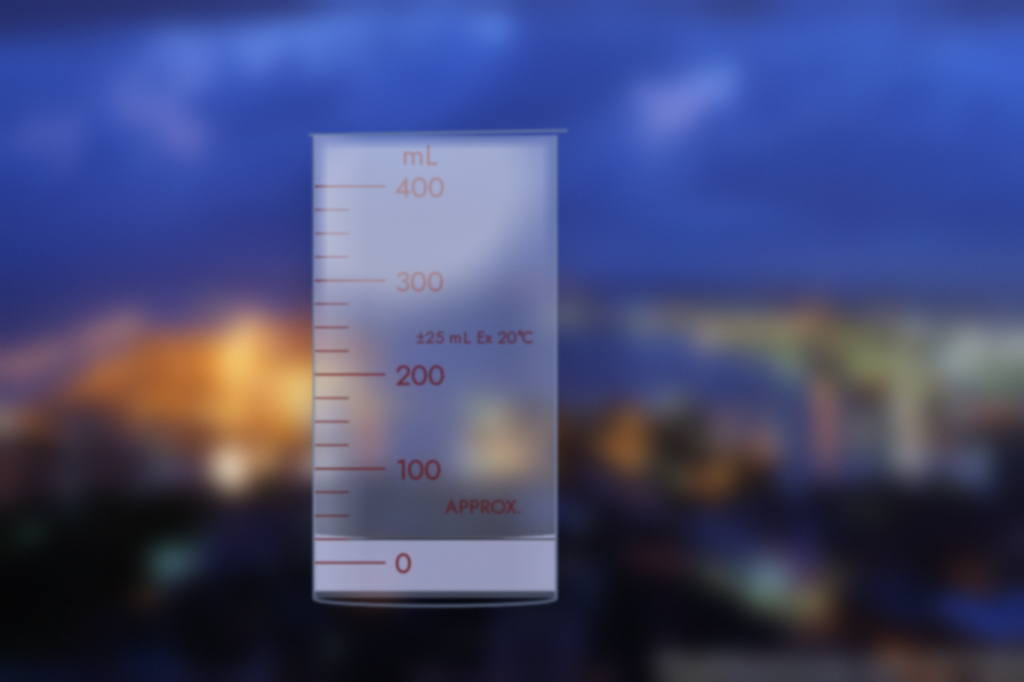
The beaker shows {"value": 25, "unit": "mL"}
